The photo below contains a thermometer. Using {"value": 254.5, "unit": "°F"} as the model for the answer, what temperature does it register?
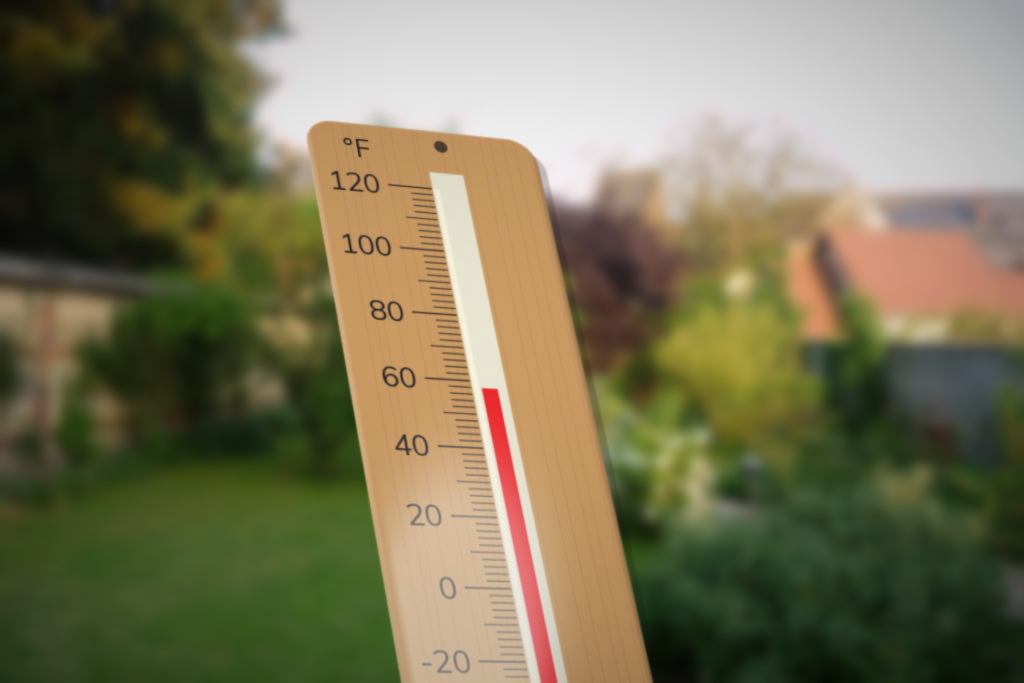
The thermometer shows {"value": 58, "unit": "°F"}
